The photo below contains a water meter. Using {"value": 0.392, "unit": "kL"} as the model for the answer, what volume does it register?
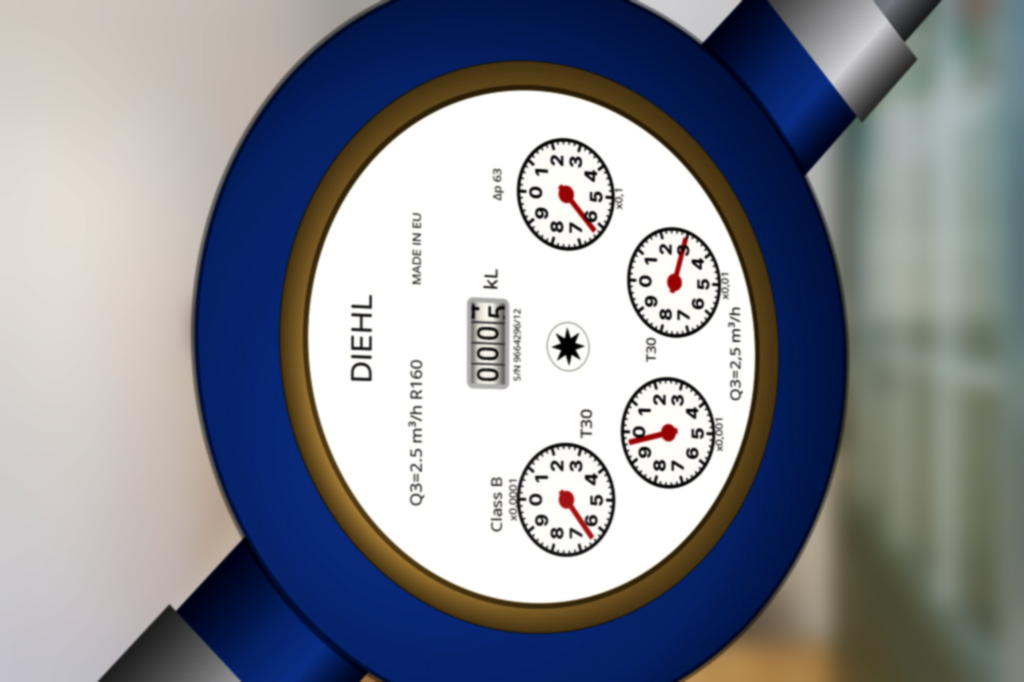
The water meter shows {"value": 4.6296, "unit": "kL"}
